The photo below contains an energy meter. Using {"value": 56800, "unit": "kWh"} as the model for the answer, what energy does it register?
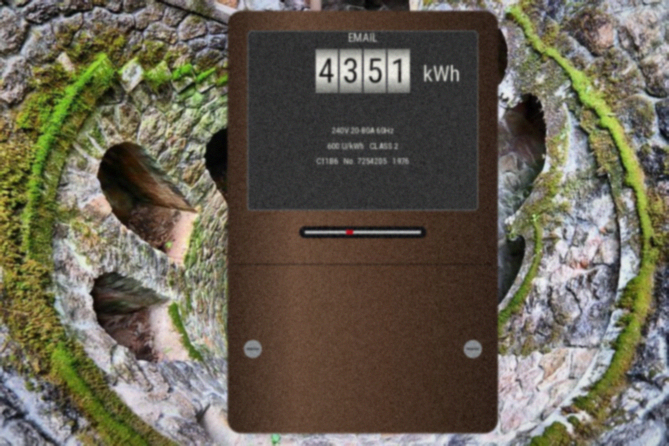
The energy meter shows {"value": 4351, "unit": "kWh"}
